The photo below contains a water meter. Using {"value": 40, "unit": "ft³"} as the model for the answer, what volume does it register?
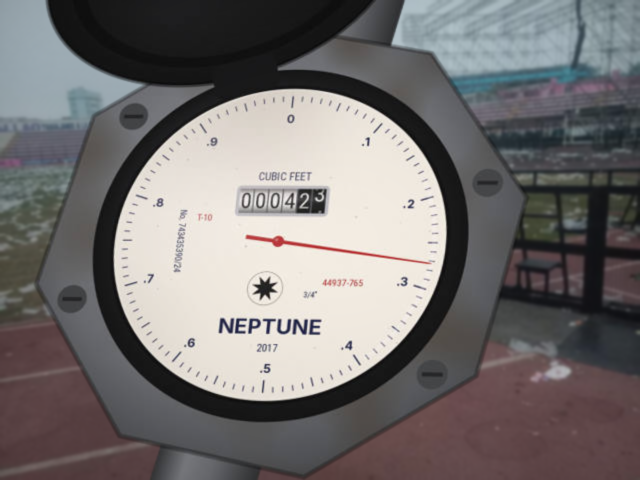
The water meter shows {"value": 423.27, "unit": "ft³"}
